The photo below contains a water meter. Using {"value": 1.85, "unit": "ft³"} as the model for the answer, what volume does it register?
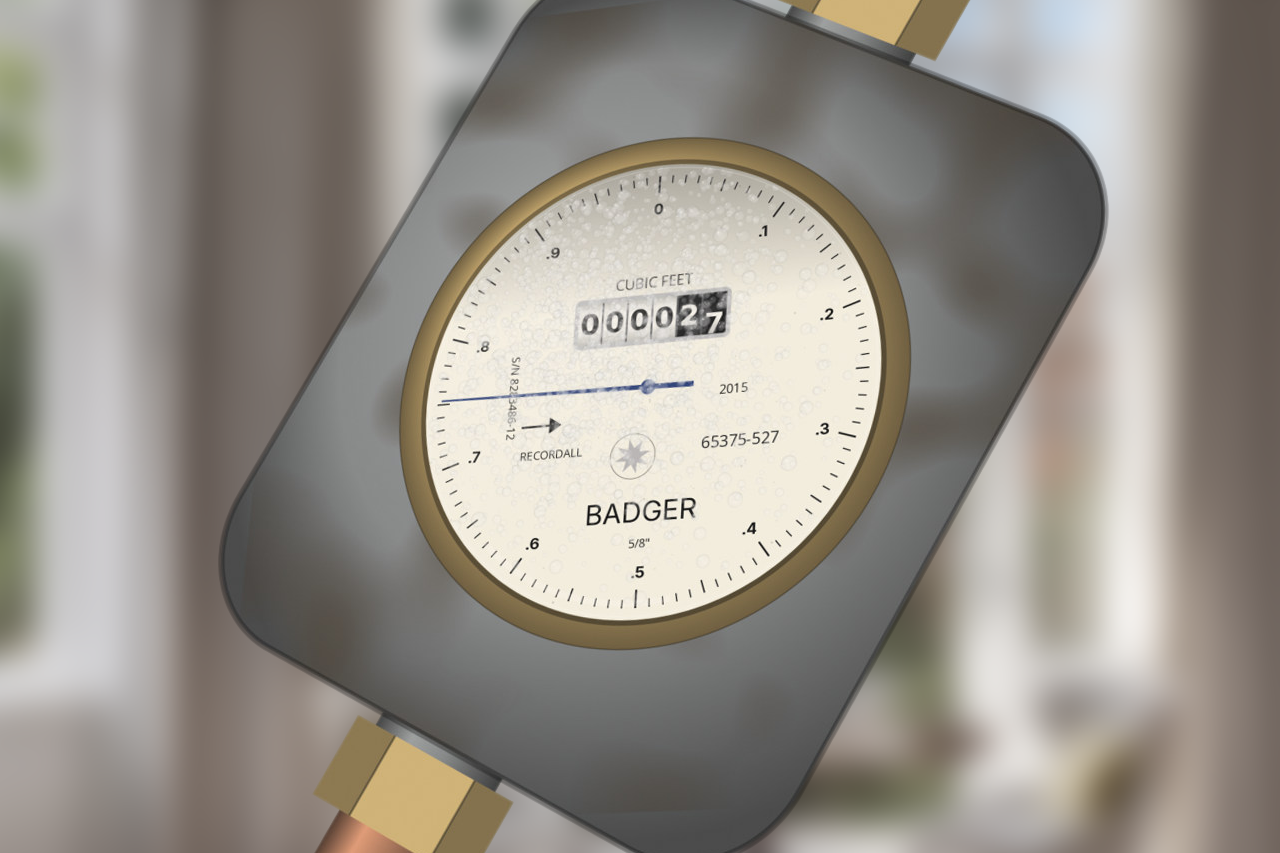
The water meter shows {"value": 26.75, "unit": "ft³"}
